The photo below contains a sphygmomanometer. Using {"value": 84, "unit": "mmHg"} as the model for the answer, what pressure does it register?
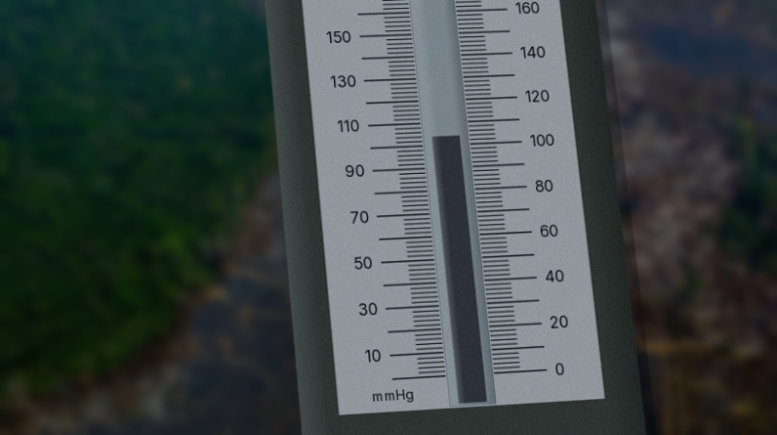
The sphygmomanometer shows {"value": 104, "unit": "mmHg"}
